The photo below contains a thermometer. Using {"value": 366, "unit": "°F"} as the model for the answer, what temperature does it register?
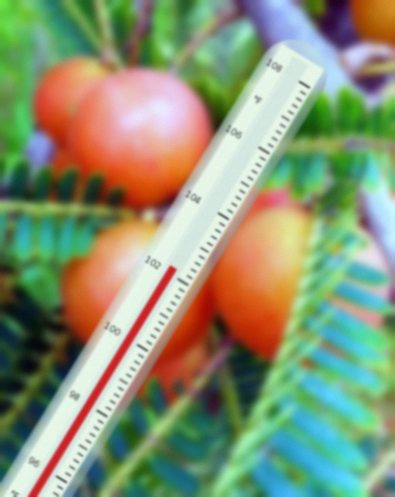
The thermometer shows {"value": 102.2, "unit": "°F"}
